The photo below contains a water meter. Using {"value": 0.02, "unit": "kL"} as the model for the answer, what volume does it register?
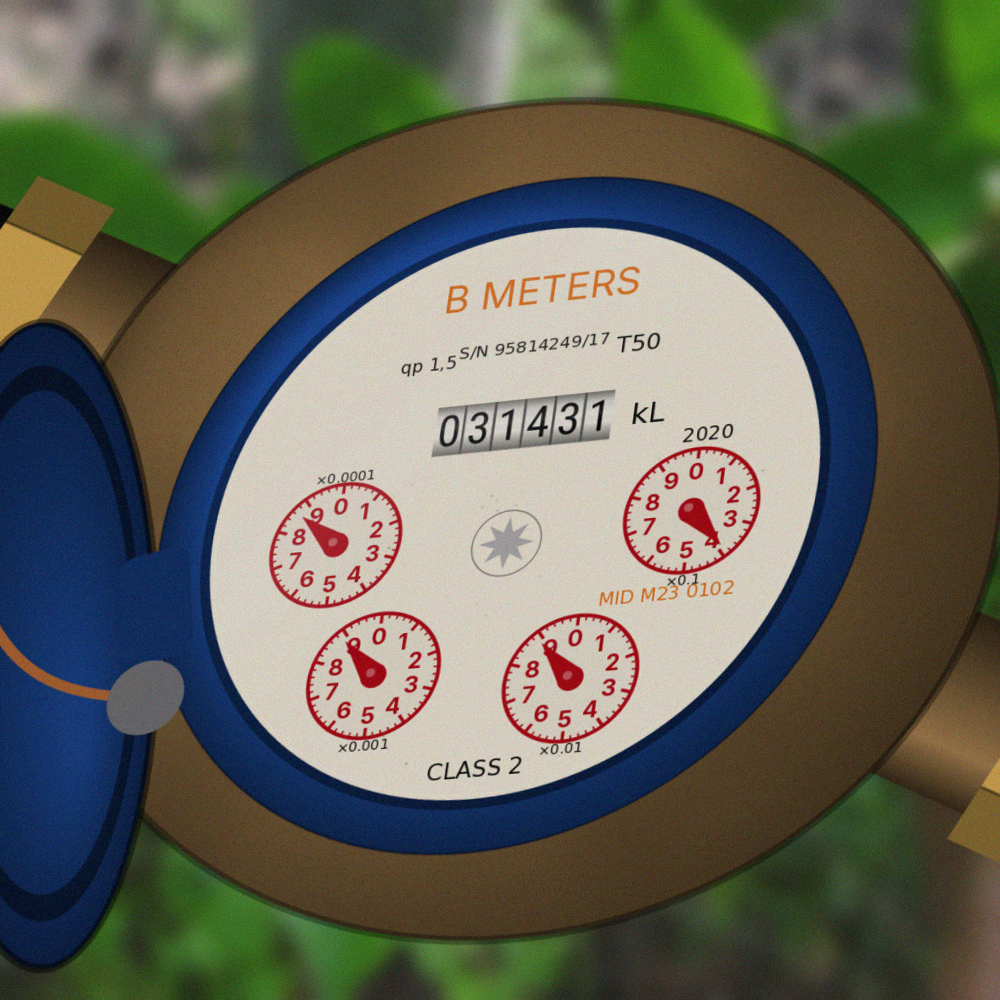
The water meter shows {"value": 31431.3888, "unit": "kL"}
